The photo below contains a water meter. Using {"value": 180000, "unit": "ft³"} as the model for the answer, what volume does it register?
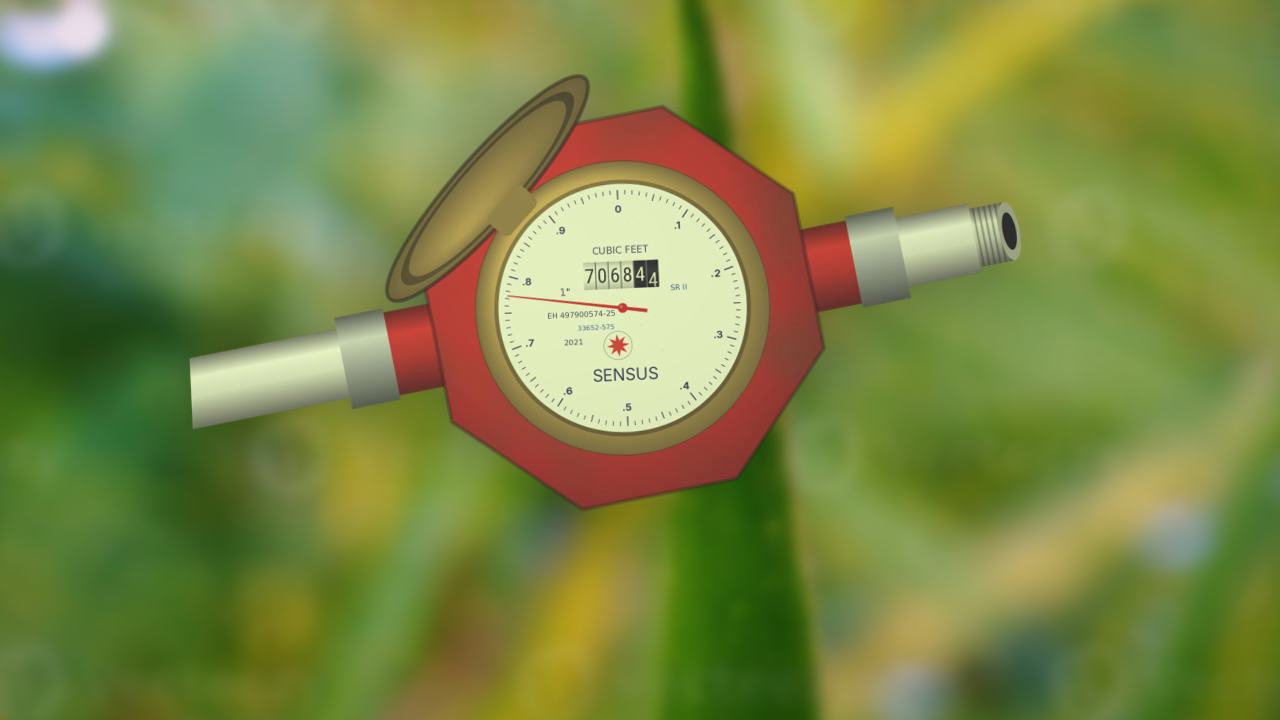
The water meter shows {"value": 706843.77, "unit": "ft³"}
